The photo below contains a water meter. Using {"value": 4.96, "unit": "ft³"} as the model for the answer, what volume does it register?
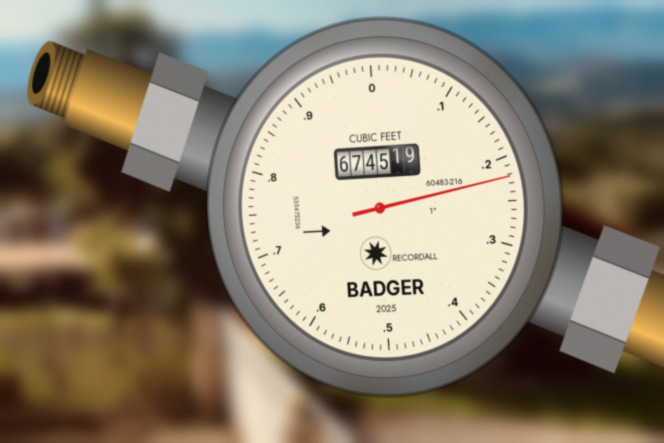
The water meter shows {"value": 674519.22, "unit": "ft³"}
